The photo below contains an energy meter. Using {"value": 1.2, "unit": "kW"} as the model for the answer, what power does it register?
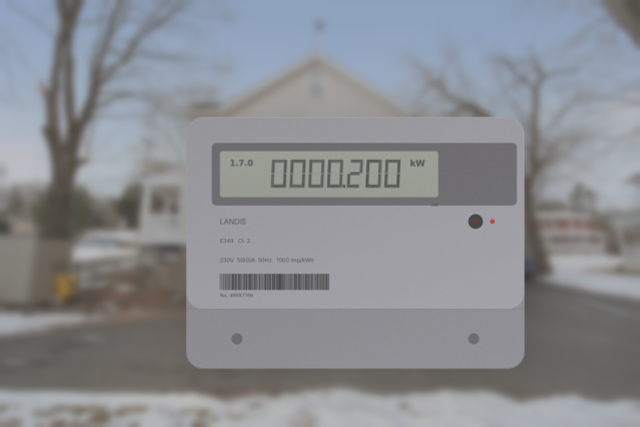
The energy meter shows {"value": 0.200, "unit": "kW"}
